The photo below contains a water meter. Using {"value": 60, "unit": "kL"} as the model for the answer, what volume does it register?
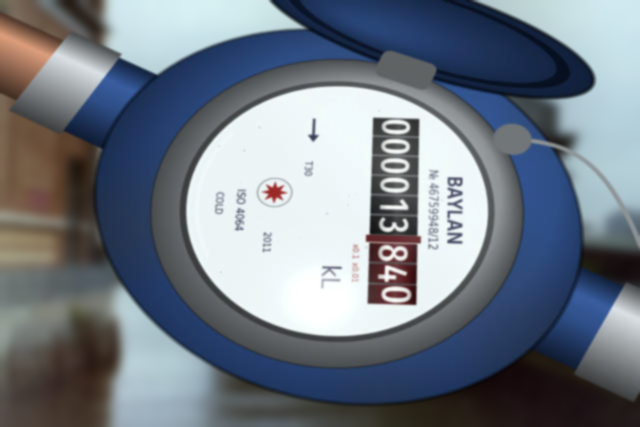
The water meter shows {"value": 13.840, "unit": "kL"}
